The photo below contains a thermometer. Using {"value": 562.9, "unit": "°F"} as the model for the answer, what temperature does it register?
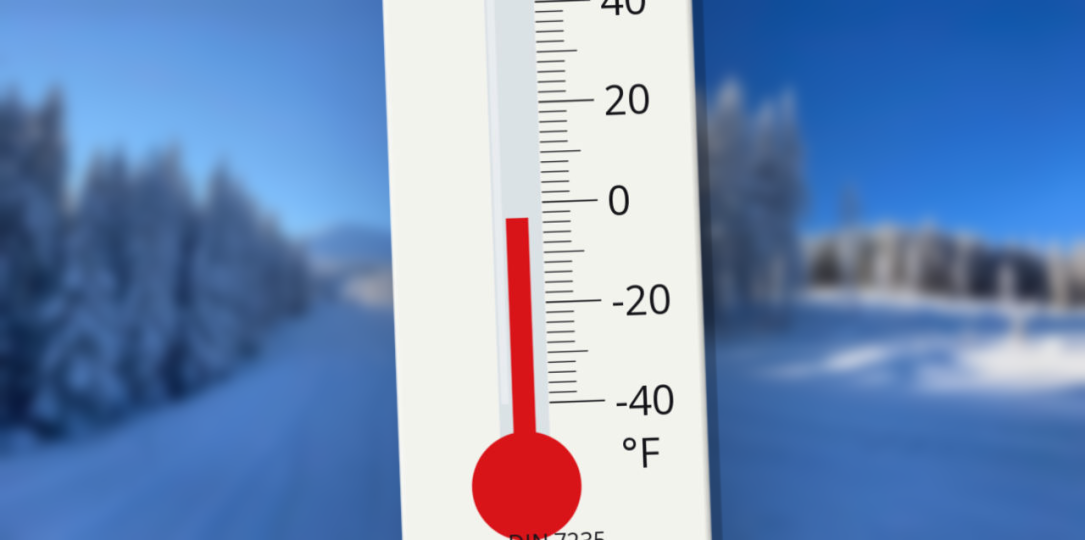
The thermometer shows {"value": -3, "unit": "°F"}
